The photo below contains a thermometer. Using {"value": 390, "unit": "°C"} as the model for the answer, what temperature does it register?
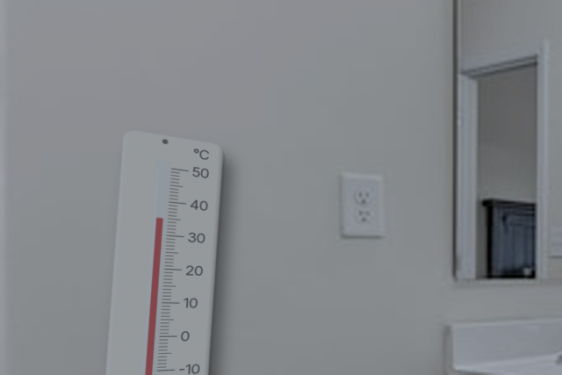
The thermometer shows {"value": 35, "unit": "°C"}
